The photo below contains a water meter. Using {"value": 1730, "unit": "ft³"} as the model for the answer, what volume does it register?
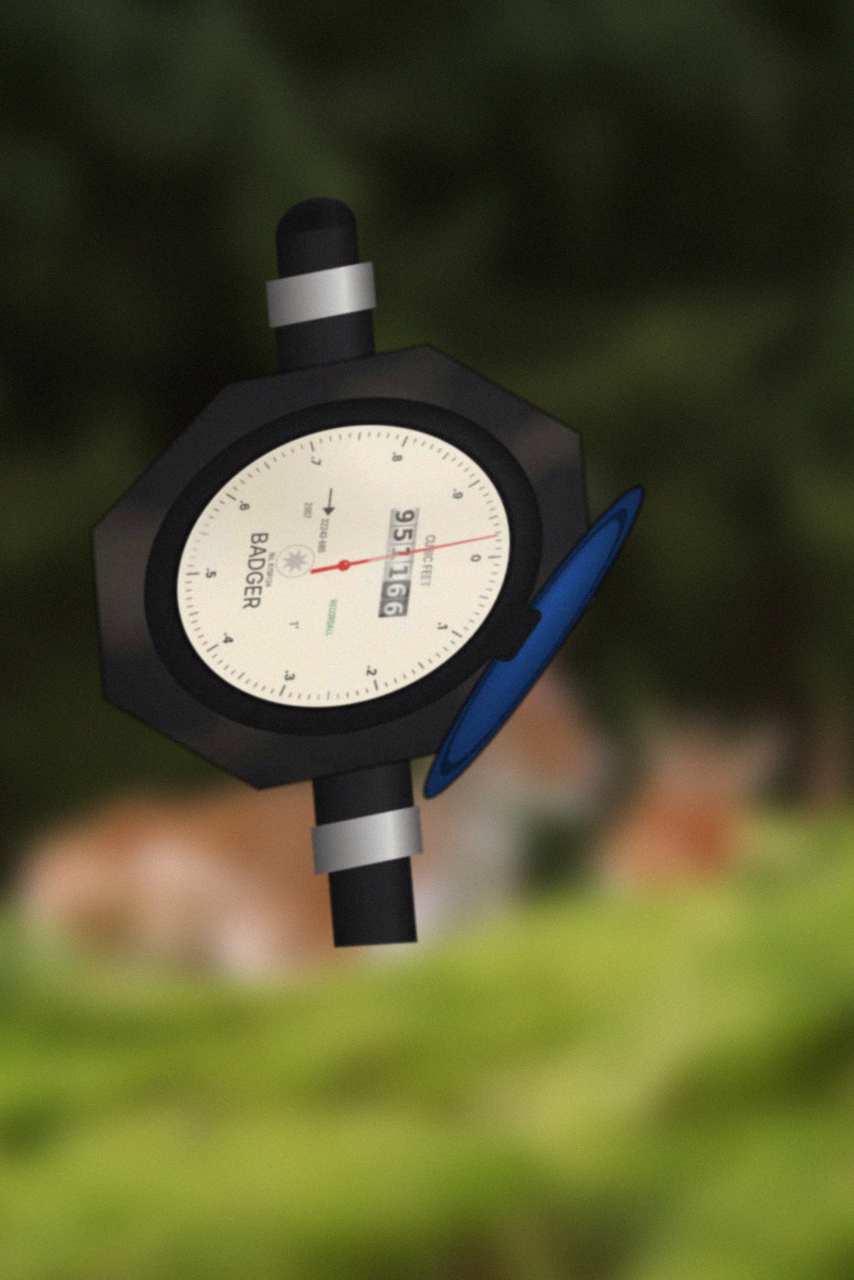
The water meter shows {"value": 951165.97, "unit": "ft³"}
